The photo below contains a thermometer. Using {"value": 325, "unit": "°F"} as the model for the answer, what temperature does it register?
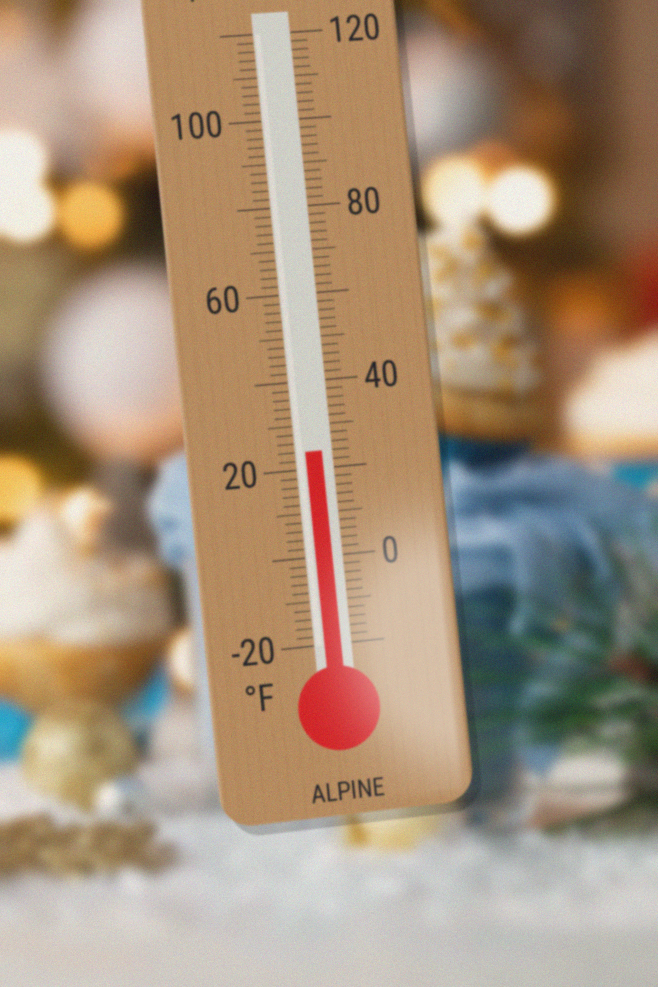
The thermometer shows {"value": 24, "unit": "°F"}
